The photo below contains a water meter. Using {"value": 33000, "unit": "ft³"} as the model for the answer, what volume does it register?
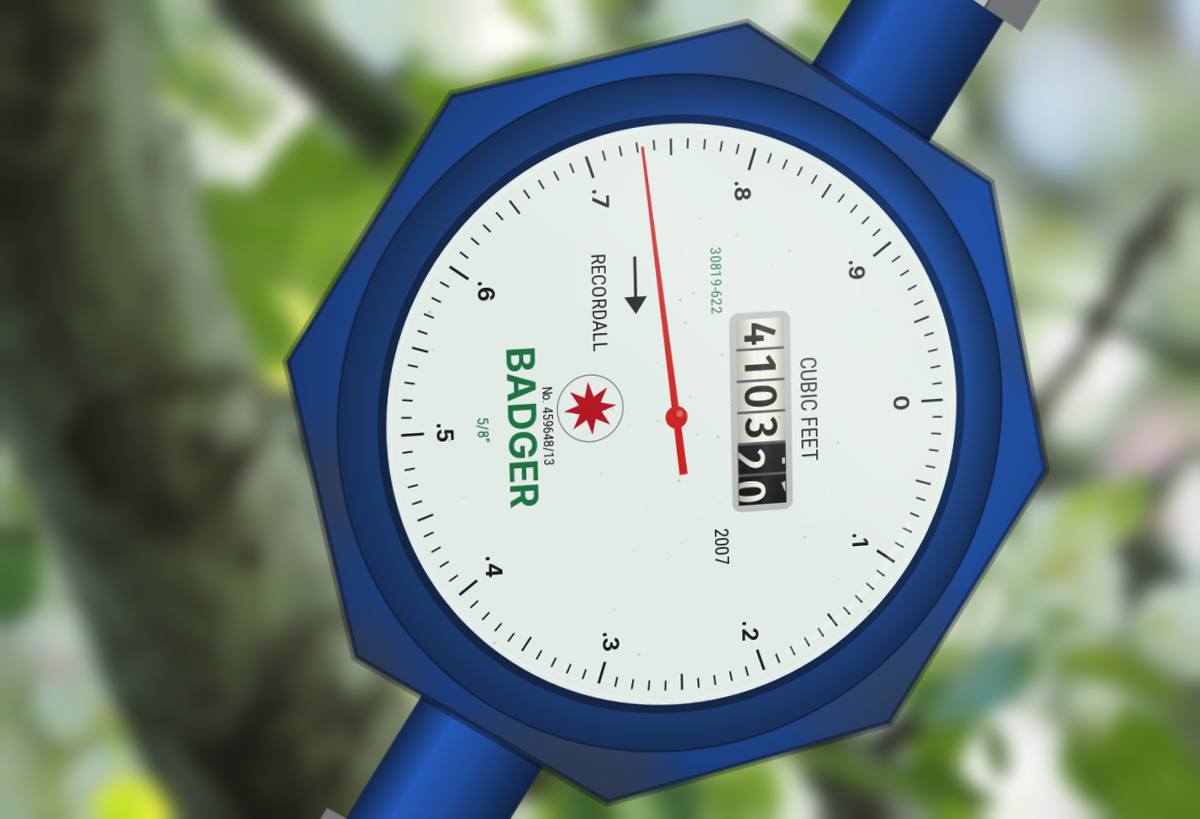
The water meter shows {"value": 410319.73, "unit": "ft³"}
